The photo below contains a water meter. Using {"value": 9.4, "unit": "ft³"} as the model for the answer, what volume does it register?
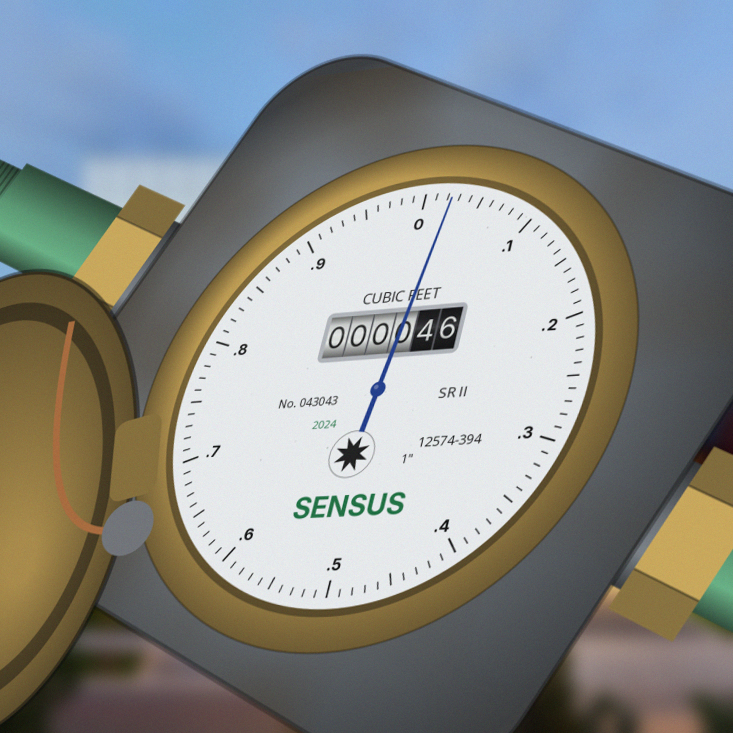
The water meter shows {"value": 46.02, "unit": "ft³"}
